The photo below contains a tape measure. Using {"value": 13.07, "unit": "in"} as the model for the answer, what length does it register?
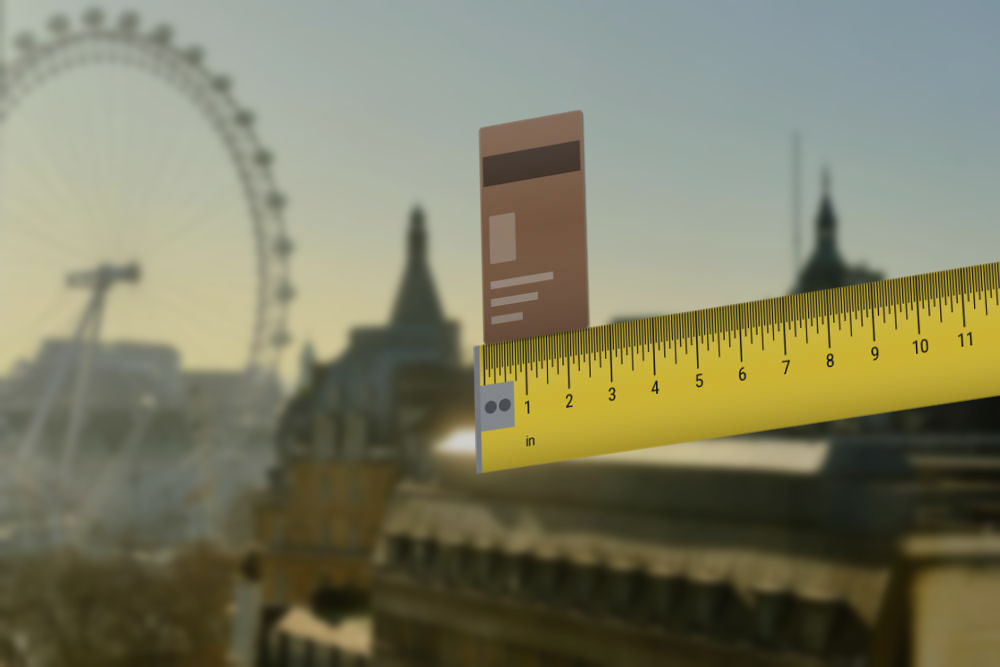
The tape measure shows {"value": 2.5, "unit": "in"}
